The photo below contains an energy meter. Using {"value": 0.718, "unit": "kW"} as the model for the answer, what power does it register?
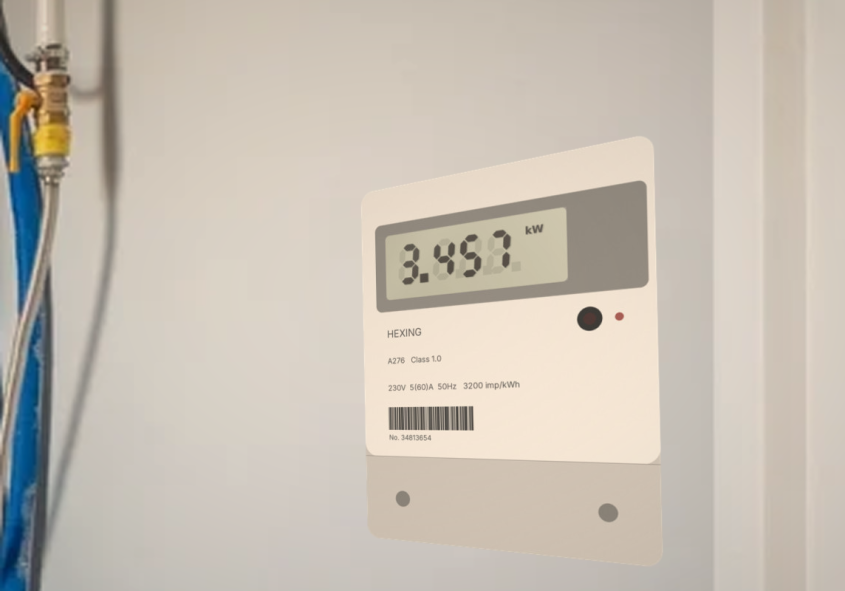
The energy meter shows {"value": 3.457, "unit": "kW"}
